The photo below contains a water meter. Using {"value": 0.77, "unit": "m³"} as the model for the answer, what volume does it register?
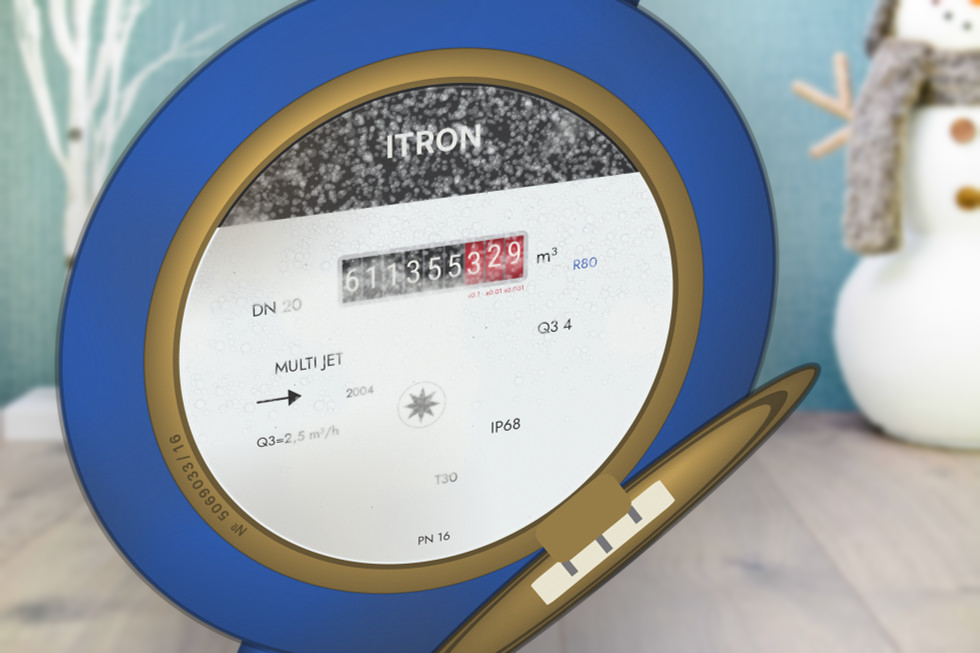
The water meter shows {"value": 611355.329, "unit": "m³"}
